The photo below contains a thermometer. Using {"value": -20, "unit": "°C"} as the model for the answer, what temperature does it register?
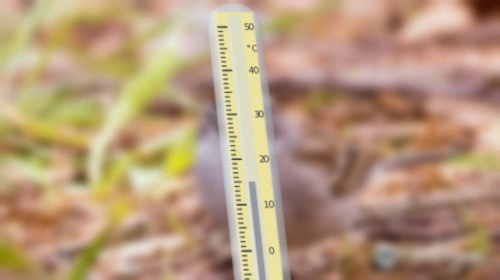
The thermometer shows {"value": 15, "unit": "°C"}
